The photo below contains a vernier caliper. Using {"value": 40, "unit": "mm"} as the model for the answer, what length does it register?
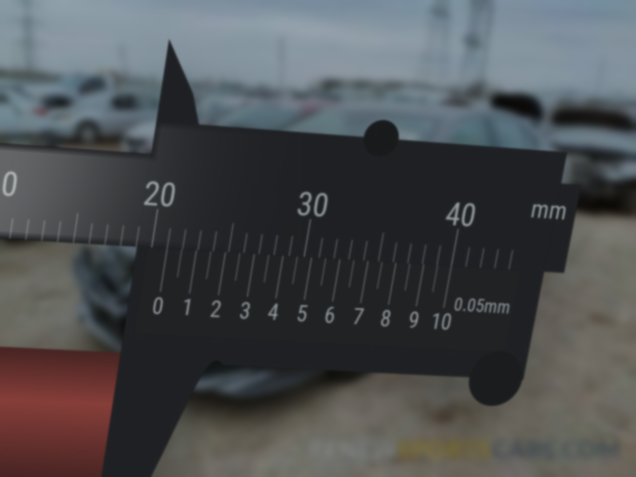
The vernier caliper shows {"value": 21.0, "unit": "mm"}
